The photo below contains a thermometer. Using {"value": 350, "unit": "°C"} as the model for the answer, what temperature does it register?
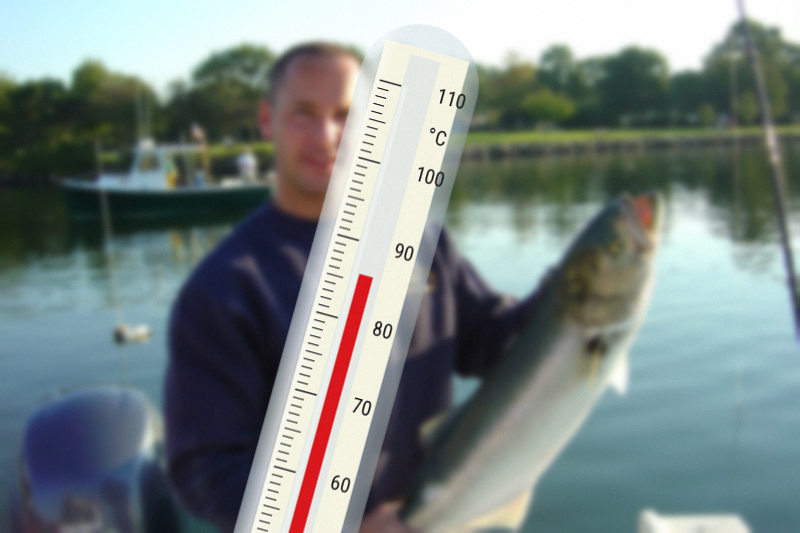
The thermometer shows {"value": 86, "unit": "°C"}
